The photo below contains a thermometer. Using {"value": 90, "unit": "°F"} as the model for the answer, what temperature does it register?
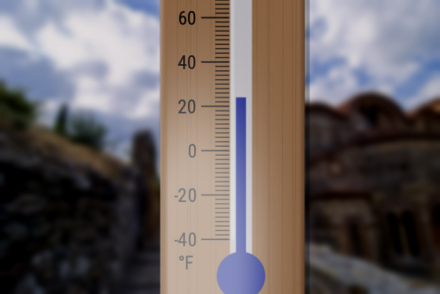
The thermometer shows {"value": 24, "unit": "°F"}
